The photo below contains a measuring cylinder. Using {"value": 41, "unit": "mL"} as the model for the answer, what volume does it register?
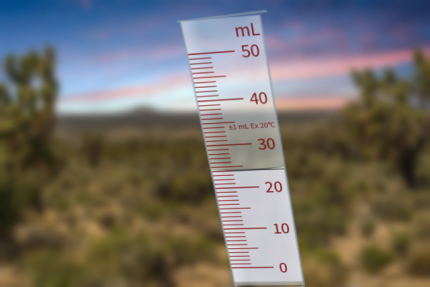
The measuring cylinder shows {"value": 24, "unit": "mL"}
